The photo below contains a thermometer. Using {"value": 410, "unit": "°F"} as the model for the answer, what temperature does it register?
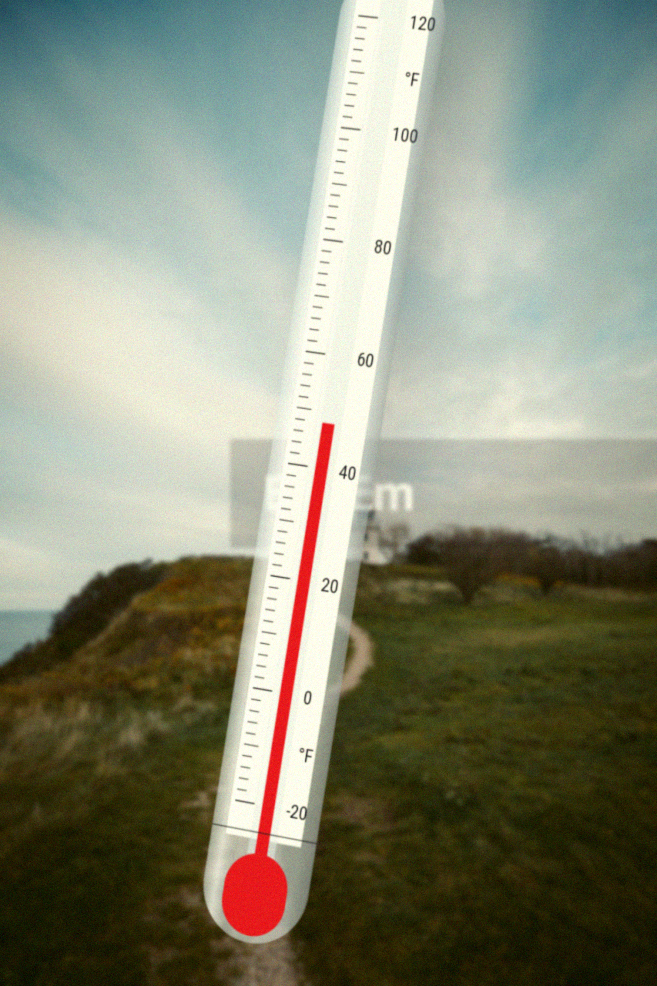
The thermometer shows {"value": 48, "unit": "°F"}
